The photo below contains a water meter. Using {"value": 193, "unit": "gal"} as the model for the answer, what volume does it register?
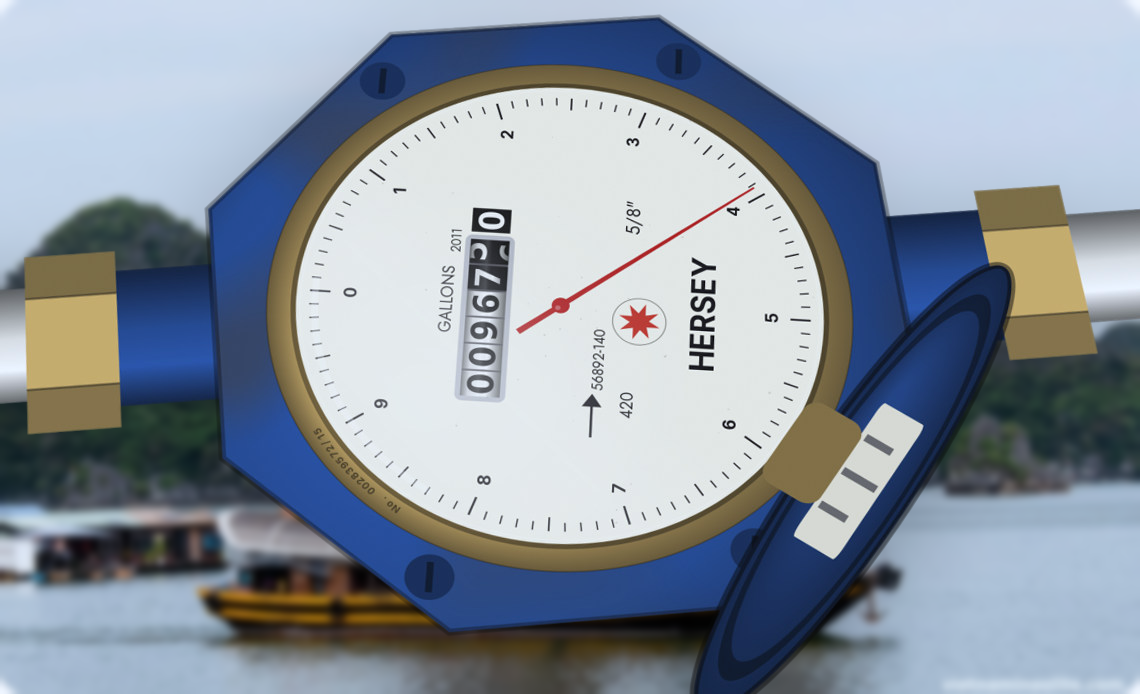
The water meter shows {"value": 96753.9, "unit": "gal"}
